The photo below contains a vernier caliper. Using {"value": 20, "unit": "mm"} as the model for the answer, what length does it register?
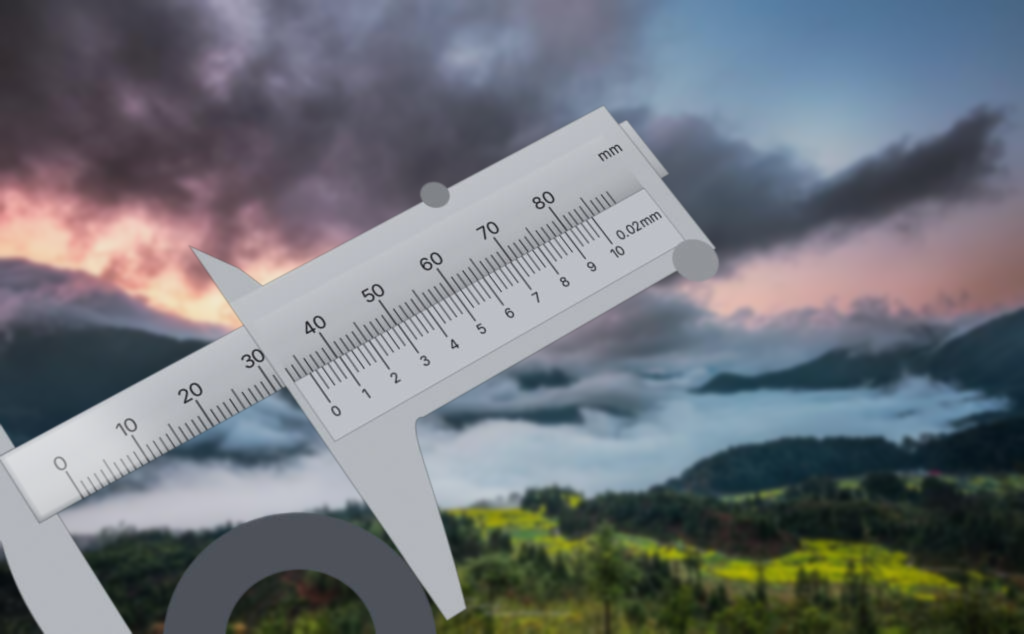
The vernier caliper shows {"value": 35.5, "unit": "mm"}
